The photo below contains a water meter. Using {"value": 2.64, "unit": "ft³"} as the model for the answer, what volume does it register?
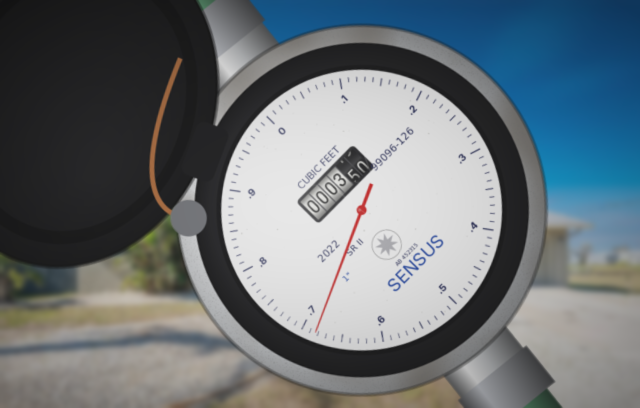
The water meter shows {"value": 349.68, "unit": "ft³"}
